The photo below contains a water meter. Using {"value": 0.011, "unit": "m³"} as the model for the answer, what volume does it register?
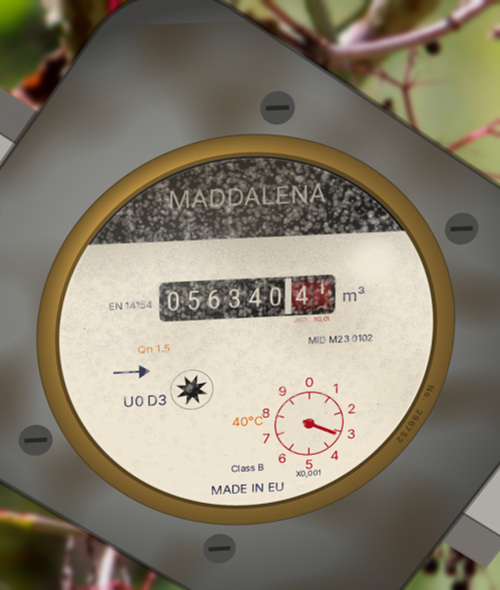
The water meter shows {"value": 56340.413, "unit": "m³"}
